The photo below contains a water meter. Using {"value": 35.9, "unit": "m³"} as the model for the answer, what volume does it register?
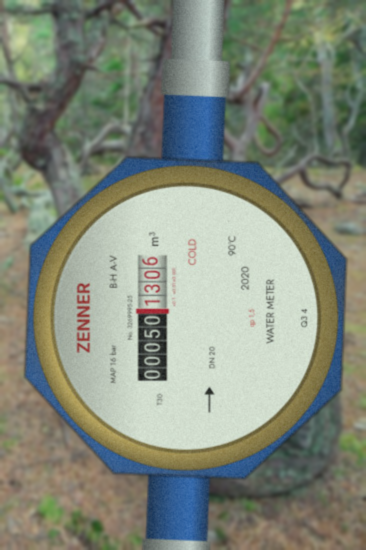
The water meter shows {"value": 50.1306, "unit": "m³"}
